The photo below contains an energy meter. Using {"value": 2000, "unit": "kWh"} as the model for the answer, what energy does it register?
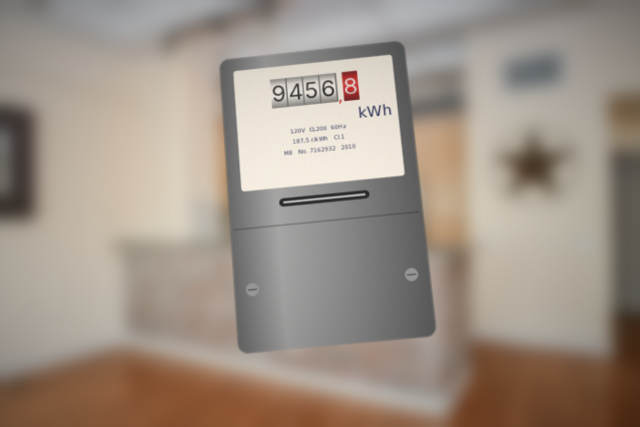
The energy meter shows {"value": 9456.8, "unit": "kWh"}
